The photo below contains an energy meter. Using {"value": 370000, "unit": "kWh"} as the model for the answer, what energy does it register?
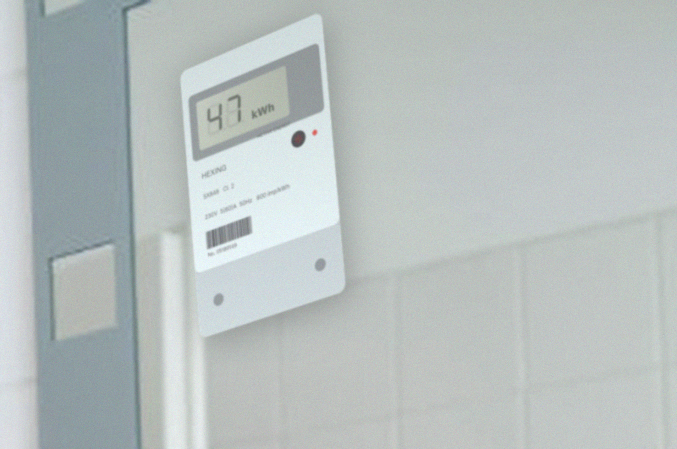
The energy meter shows {"value": 47, "unit": "kWh"}
